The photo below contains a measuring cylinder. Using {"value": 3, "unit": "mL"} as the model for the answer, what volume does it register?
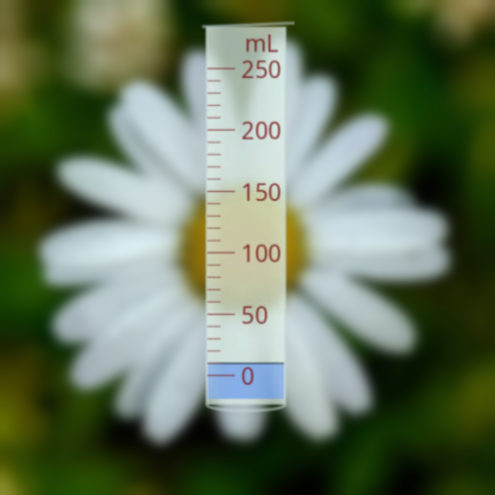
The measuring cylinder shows {"value": 10, "unit": "mL"}
